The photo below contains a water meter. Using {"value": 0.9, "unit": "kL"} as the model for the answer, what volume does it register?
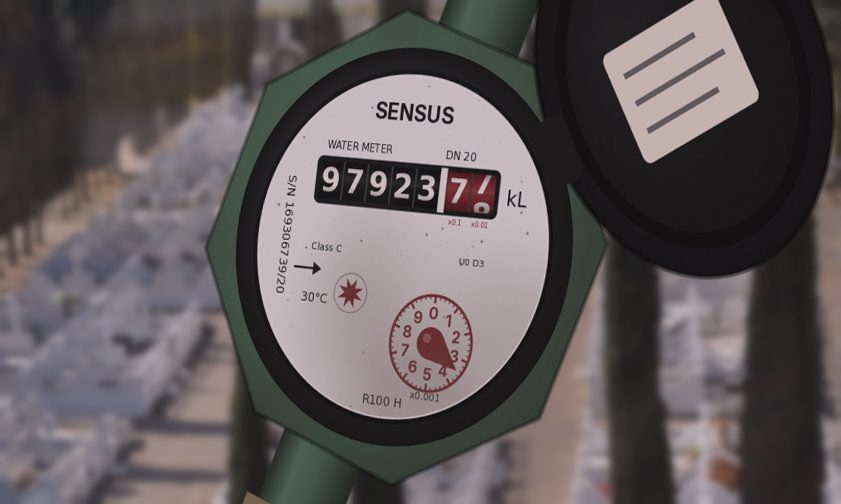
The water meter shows {"value": 97923.773, "unit": "kL"}
